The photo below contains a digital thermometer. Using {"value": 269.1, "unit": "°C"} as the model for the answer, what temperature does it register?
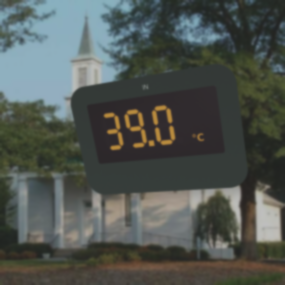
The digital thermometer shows {"value": 39.0, "unit": "°C"}
